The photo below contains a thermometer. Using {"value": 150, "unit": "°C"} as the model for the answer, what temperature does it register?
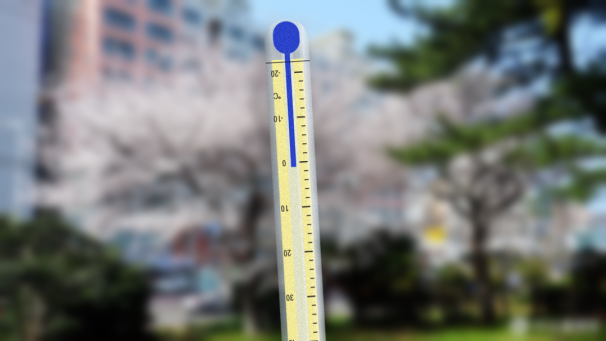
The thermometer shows {"value": 1, "unit": "°C"}
